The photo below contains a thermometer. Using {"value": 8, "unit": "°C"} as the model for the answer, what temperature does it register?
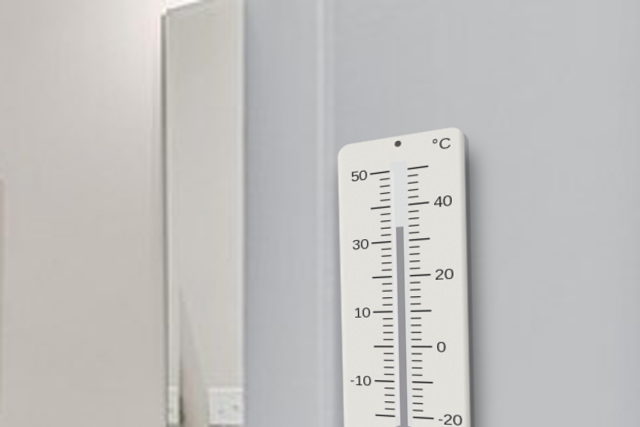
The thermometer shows {"value": 34, "unit": "°C"}
